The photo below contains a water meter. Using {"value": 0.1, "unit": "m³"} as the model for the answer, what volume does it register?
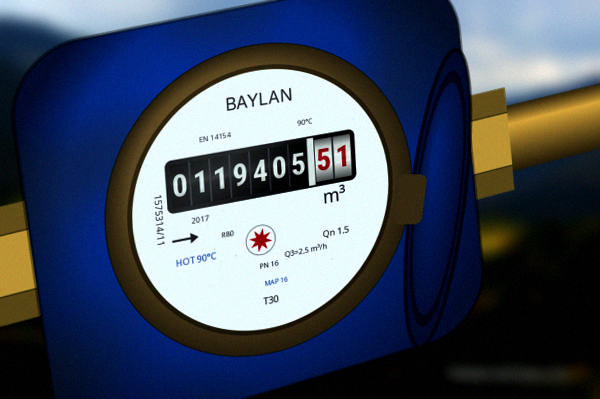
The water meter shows {"value": 119405.51, "unit": "m³"}
